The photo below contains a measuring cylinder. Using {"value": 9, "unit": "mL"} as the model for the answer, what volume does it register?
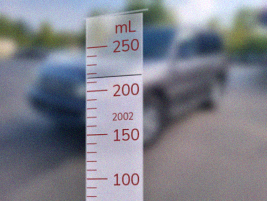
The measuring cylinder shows {"value": 215, "unit": "mL"}
